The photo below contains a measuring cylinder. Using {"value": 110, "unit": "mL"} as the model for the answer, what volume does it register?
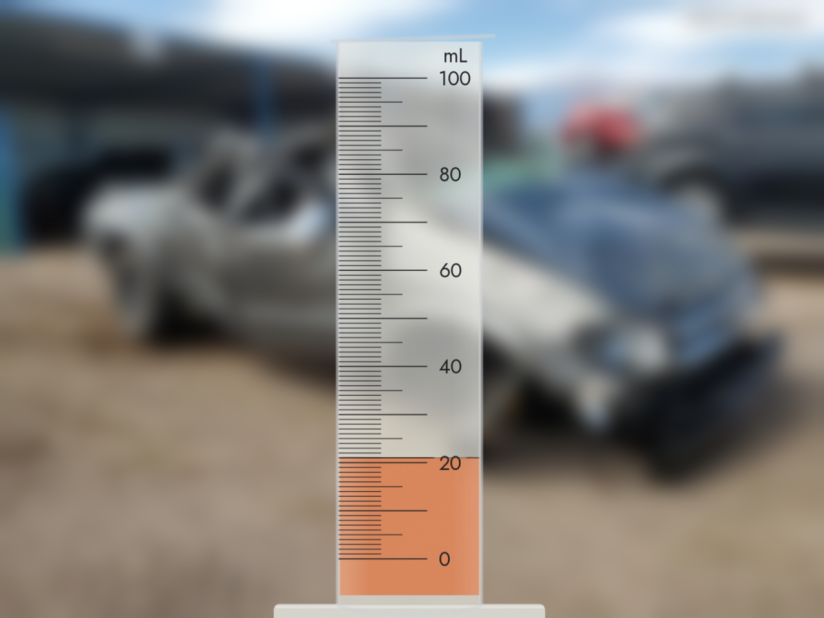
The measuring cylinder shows {"value": 21, "unit": "mL"}
